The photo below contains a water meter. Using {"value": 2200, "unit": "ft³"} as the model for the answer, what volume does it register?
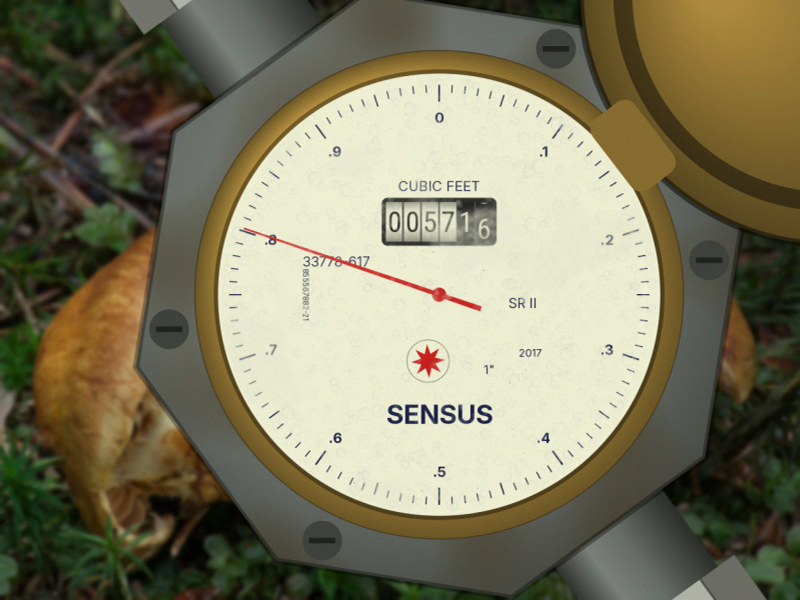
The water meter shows {"value": 5715.80, "unit": "ft³"}
